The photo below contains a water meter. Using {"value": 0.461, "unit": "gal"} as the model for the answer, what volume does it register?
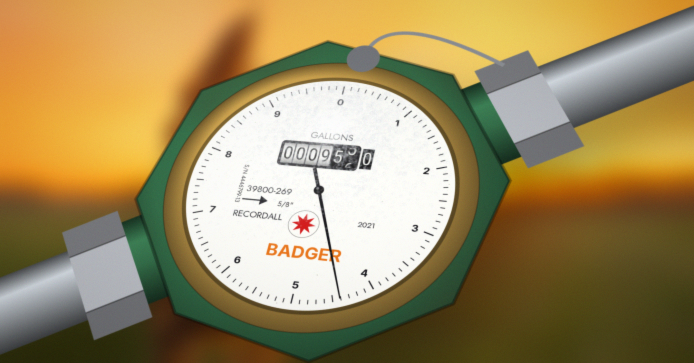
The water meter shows {"value": 9554.4, "unit": "gal"}
